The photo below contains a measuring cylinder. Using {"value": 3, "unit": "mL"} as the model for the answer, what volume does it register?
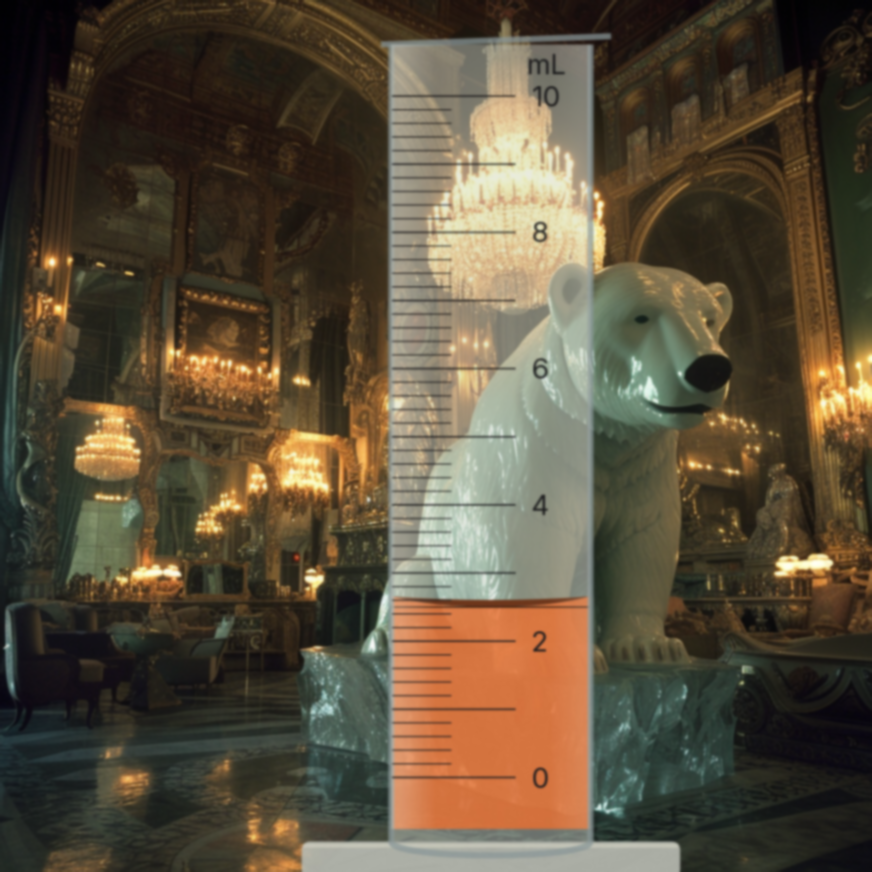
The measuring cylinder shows {"value": 2.5, "unit": "mL"}
